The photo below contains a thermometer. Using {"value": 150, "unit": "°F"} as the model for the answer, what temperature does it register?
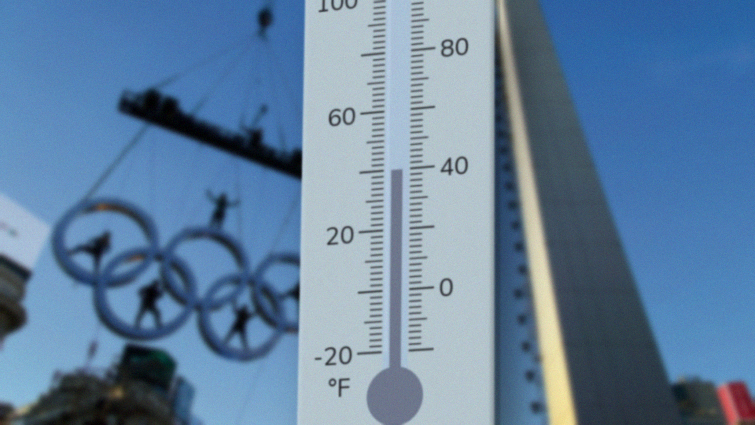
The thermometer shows {"value": 40, "unit": "°F"}
